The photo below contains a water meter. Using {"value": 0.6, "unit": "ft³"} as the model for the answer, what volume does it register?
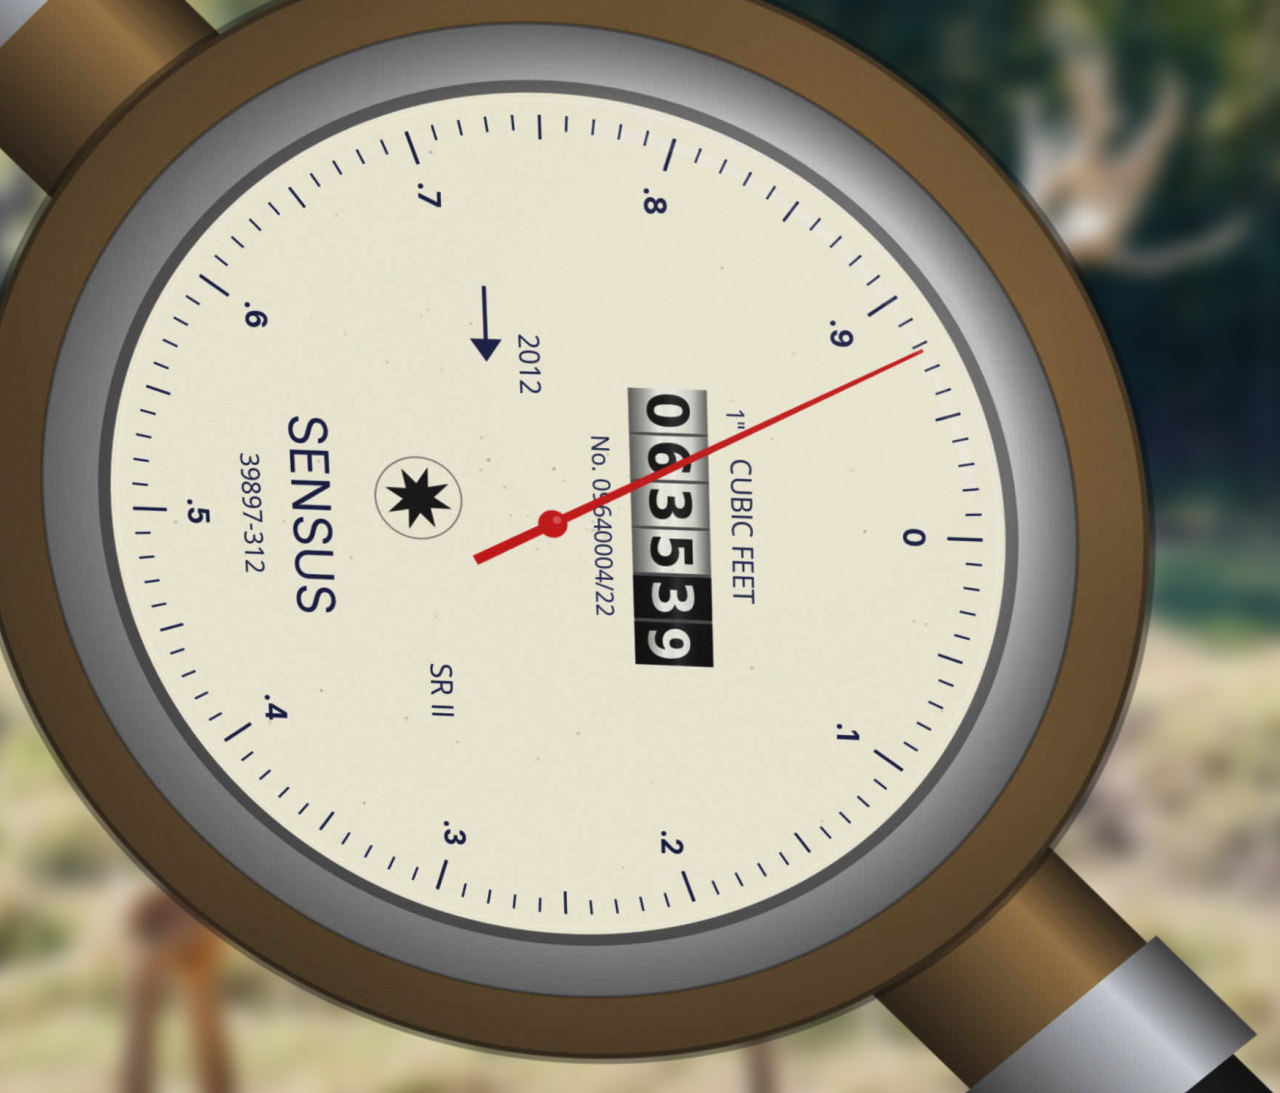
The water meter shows {"value": 63538.92, "unit": "ft³"}
